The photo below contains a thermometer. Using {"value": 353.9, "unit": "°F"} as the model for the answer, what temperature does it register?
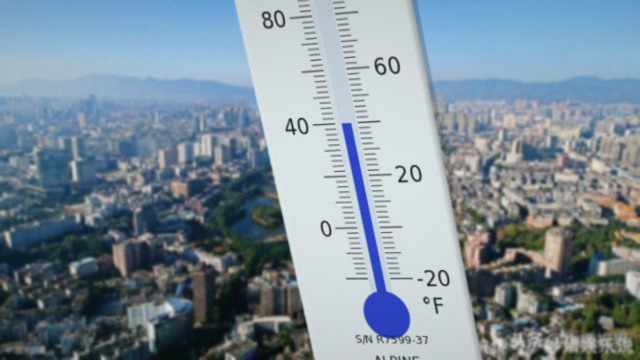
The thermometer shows {"value": 40, "unit": "°F"}
